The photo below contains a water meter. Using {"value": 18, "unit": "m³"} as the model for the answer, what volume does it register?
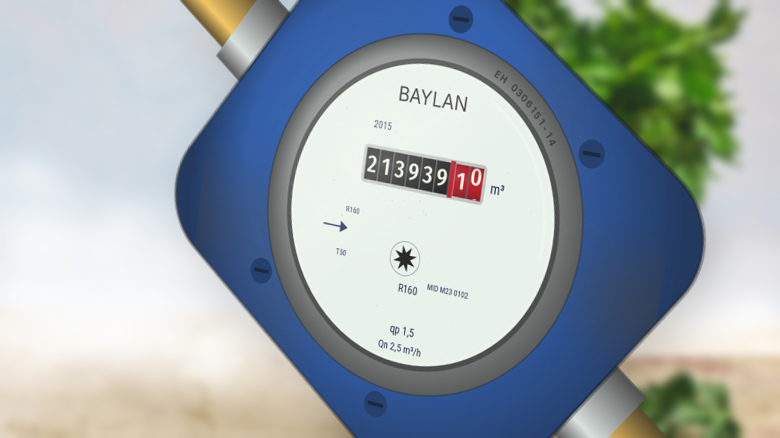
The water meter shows {"value": 213939.10, "unit": "m³"}
